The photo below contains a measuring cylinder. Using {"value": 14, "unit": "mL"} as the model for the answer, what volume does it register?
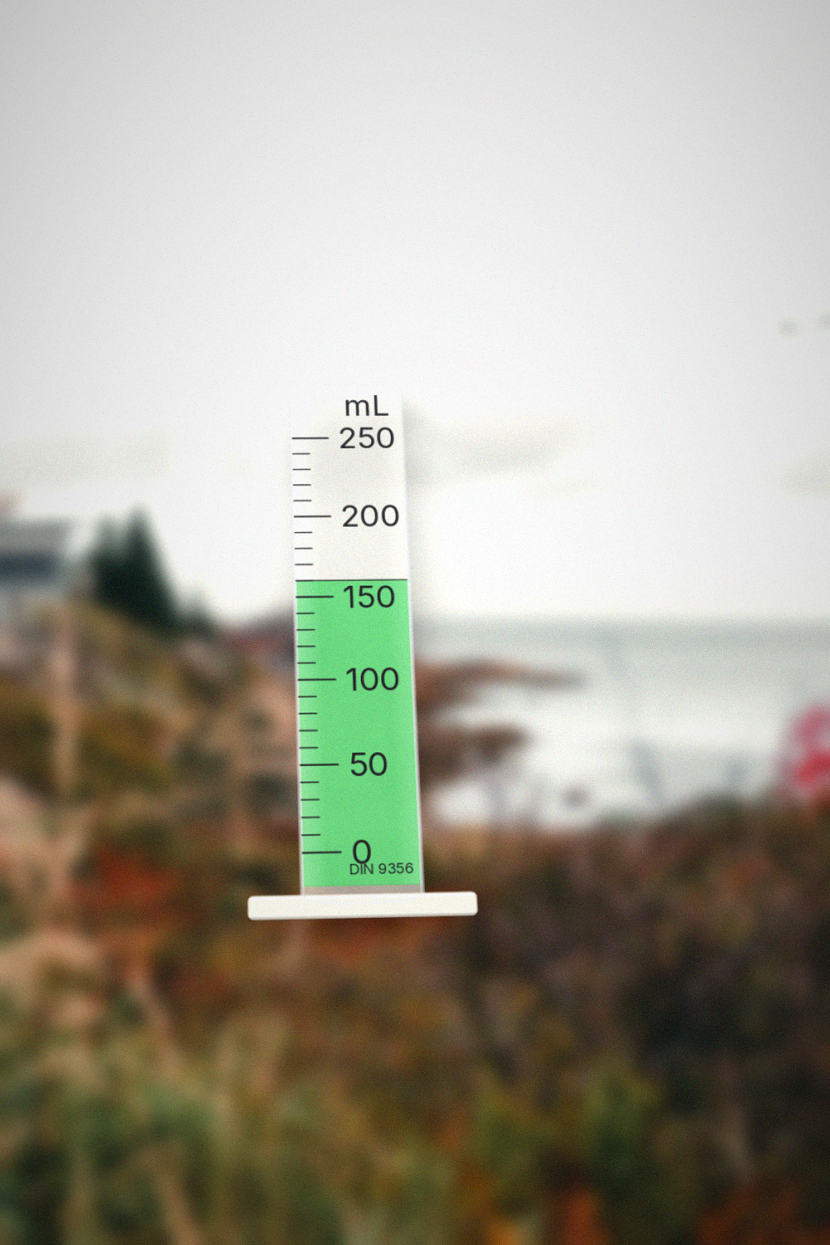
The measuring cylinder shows {"value": 160, "unit": "mL"}
